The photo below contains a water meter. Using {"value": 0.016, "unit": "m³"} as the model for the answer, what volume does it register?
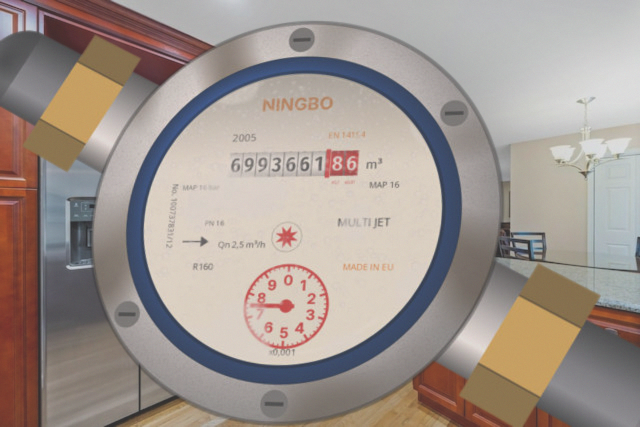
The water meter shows {"value": 6993661.867, "unit": "m³"}
